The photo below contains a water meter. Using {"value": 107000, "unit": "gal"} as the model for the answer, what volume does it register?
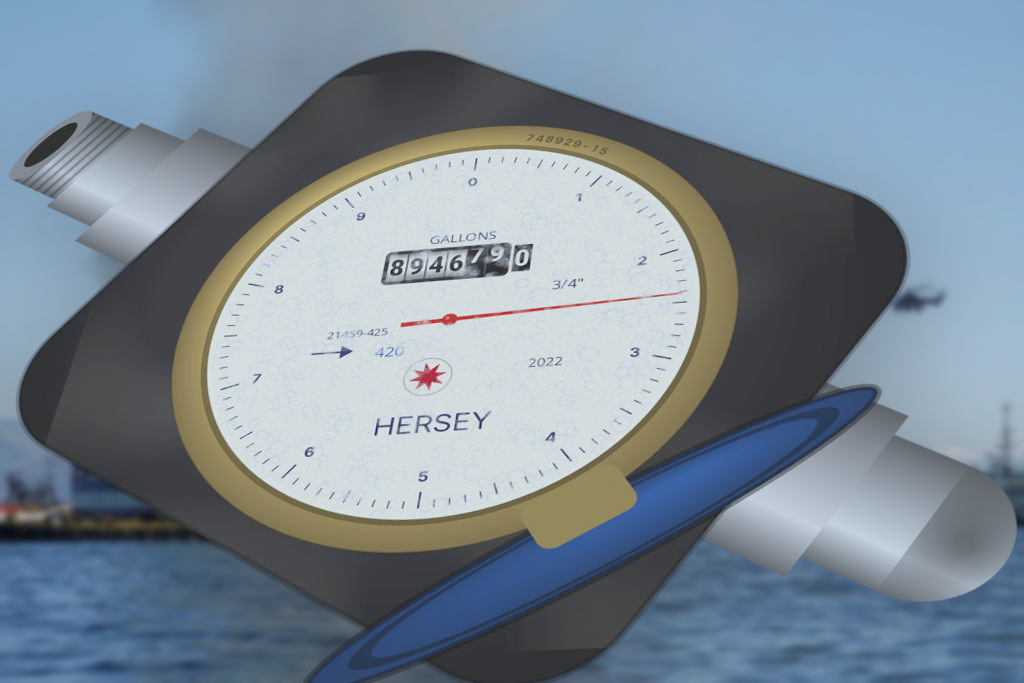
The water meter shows {"value": 8946792.4, "unit": "gal"}
